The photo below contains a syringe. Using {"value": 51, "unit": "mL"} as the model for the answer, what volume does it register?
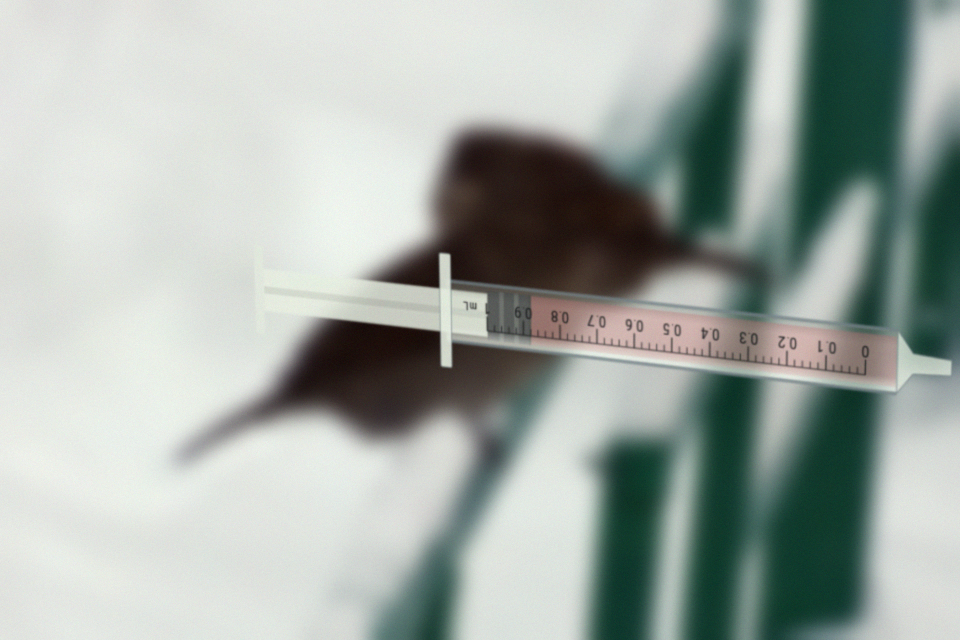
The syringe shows {"value": 0.88, "unit": "mL"}
